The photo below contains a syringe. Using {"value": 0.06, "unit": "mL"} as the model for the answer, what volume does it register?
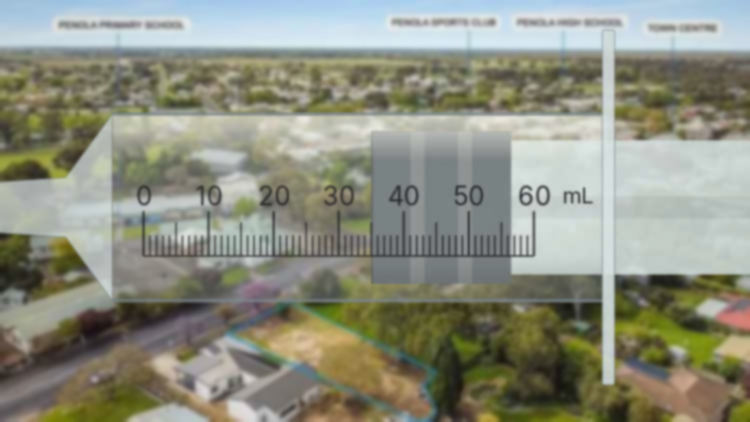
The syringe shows {"value": 35, "unit": "mL"}
